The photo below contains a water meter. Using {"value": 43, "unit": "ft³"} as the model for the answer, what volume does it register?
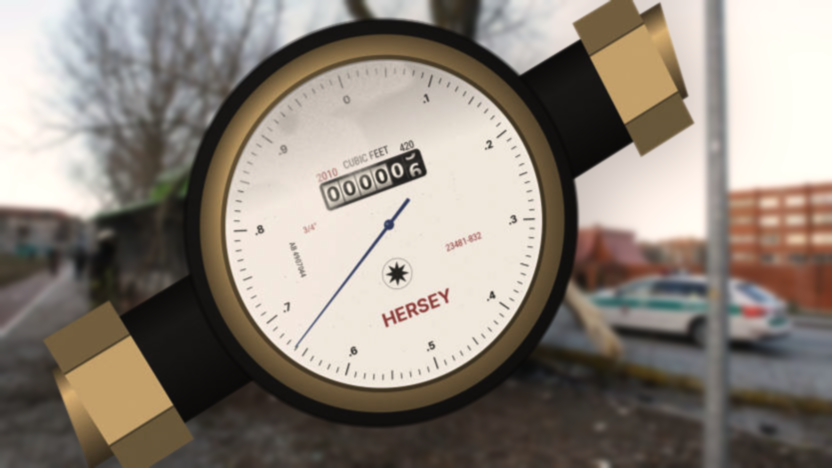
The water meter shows {"value": 5.66, "unit": "ft³"}
